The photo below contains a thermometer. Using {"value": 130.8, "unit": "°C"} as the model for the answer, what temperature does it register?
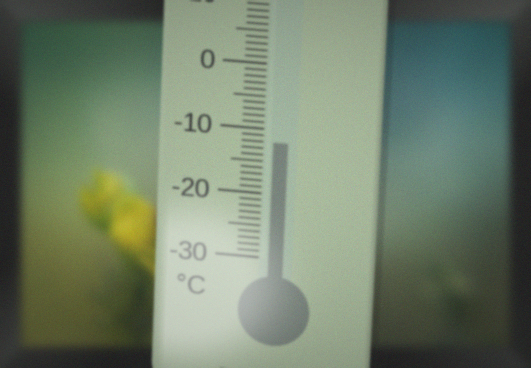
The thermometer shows {"value": -12, "unit": "°C"}
